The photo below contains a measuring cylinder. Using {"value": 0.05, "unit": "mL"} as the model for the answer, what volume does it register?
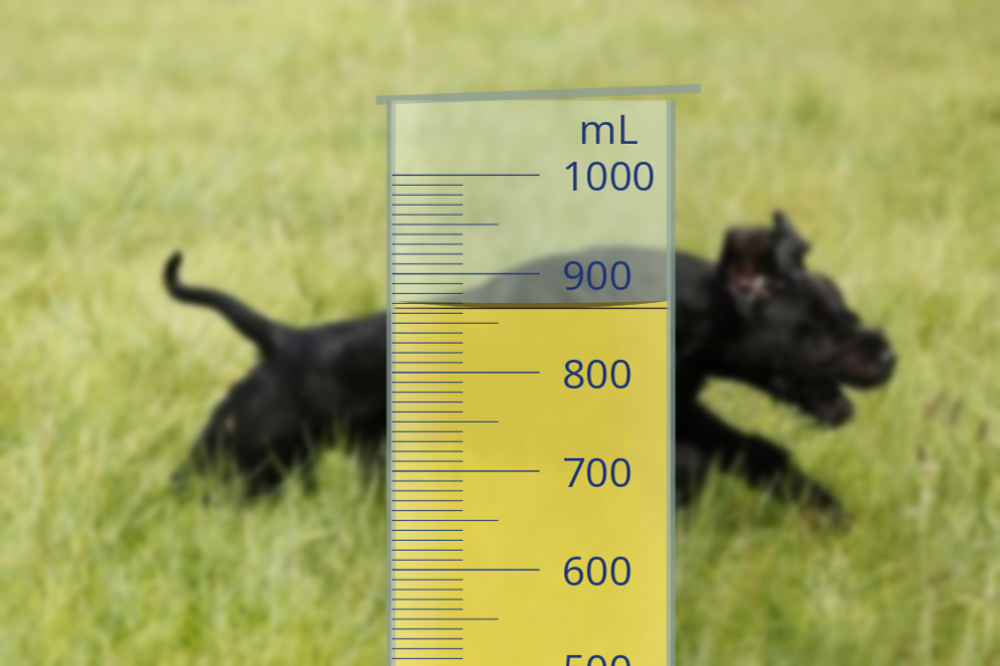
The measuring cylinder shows {"value": 865, "unit": "mL"}
